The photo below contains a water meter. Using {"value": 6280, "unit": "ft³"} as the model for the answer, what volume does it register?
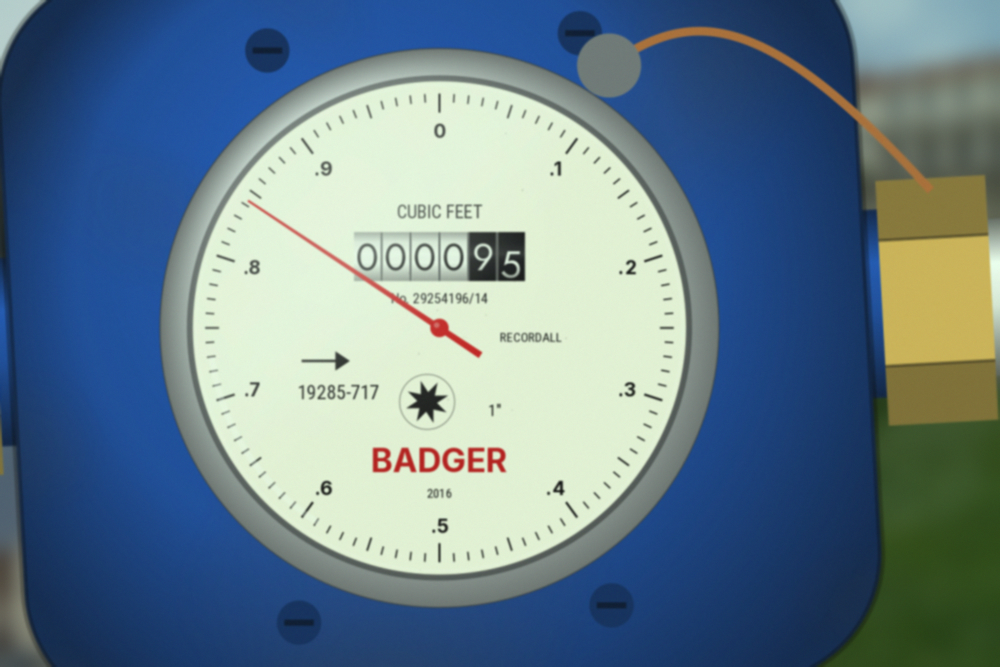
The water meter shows {"value": 94.84, "unit": "ft³"}
